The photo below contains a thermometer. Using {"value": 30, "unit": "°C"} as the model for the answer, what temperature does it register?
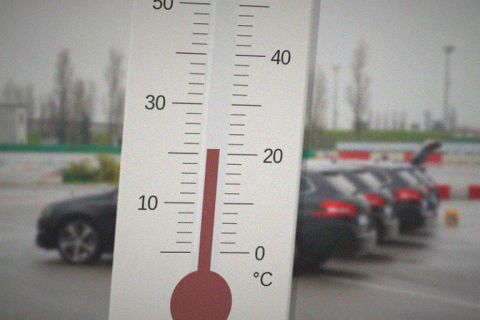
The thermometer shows {"value": 21, "unit": "°C"}
